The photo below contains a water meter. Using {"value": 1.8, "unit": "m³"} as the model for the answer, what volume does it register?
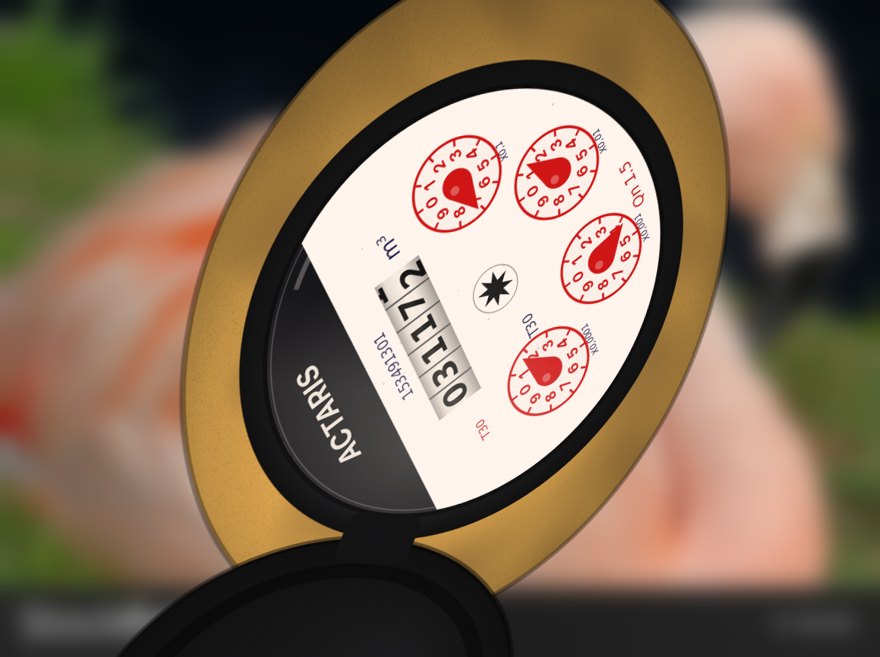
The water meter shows {"value": 31171.7141, "unit": "m³"}
